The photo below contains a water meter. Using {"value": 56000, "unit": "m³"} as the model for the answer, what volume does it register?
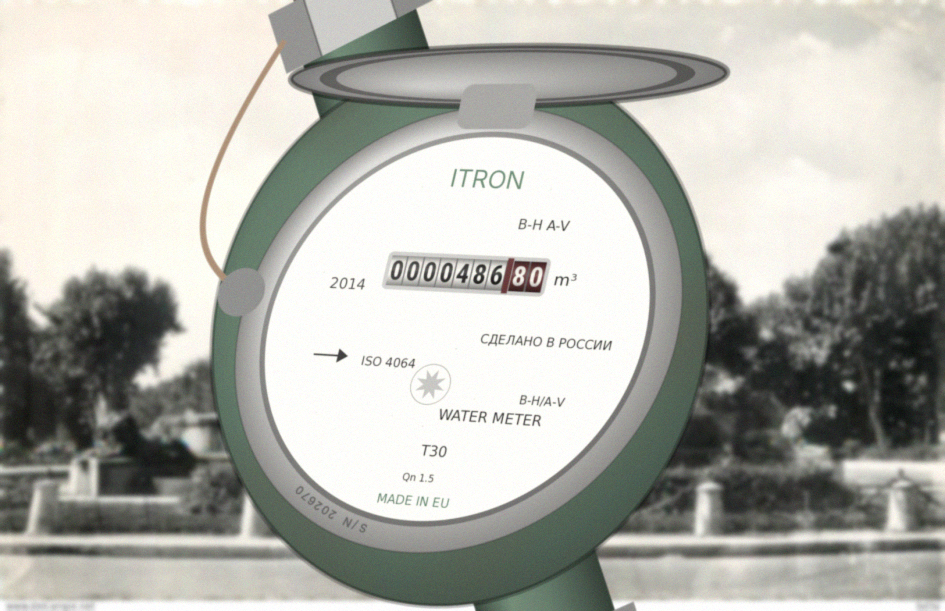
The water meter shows {"value": 486.80, "unit": "m³"}
